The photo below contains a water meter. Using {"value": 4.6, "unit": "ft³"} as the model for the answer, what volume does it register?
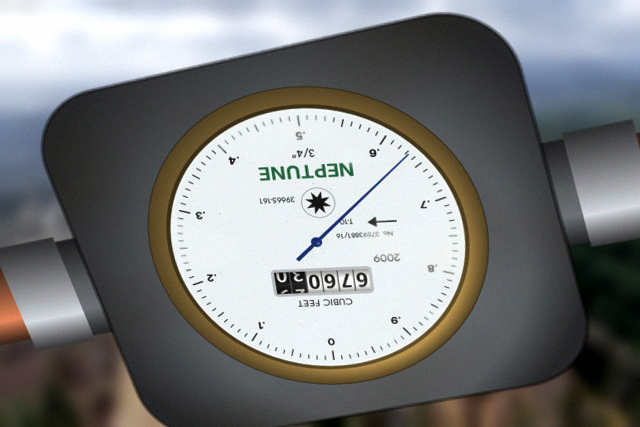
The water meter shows {"value": 676029.63, "unit": "ft³"}
